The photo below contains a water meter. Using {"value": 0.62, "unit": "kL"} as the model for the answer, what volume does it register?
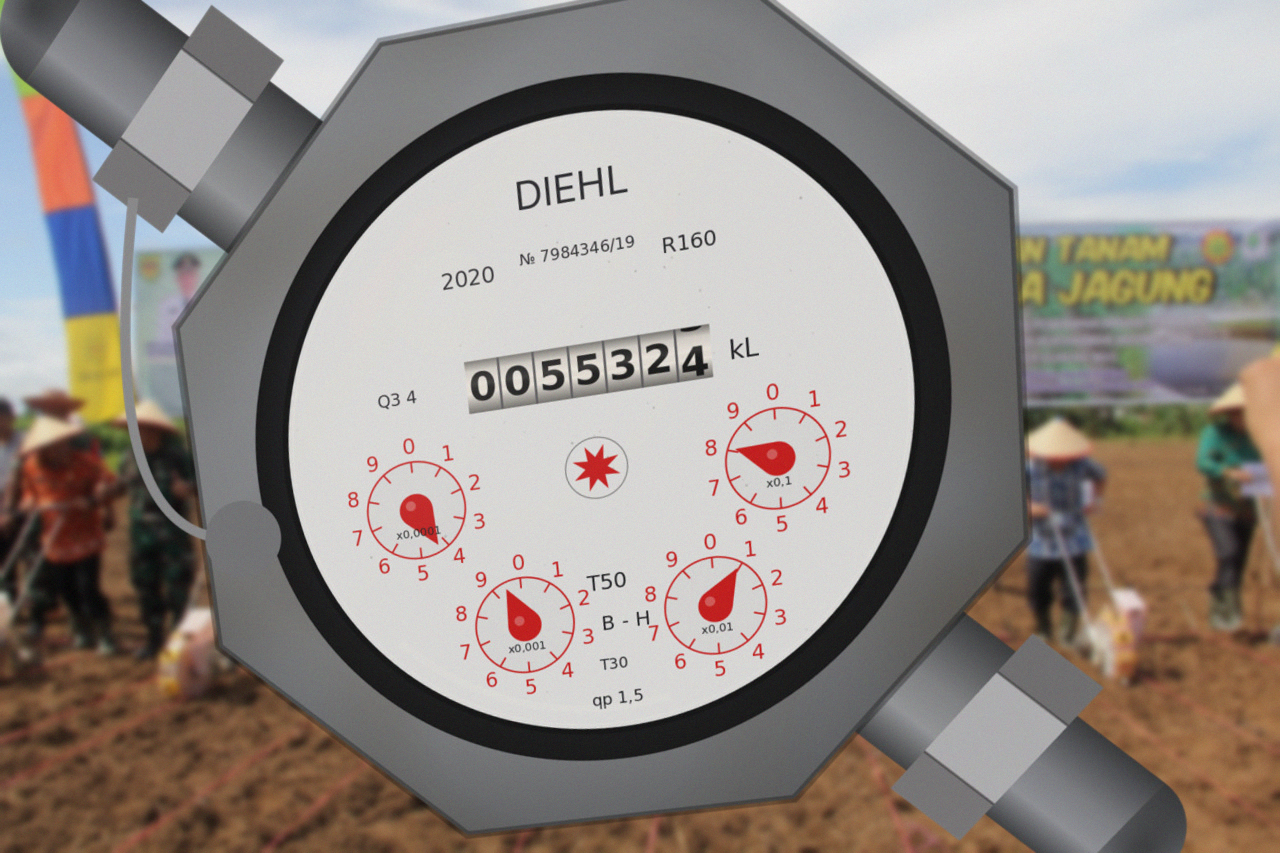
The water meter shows {"value": 55323.8094, "unit": "kL"}
